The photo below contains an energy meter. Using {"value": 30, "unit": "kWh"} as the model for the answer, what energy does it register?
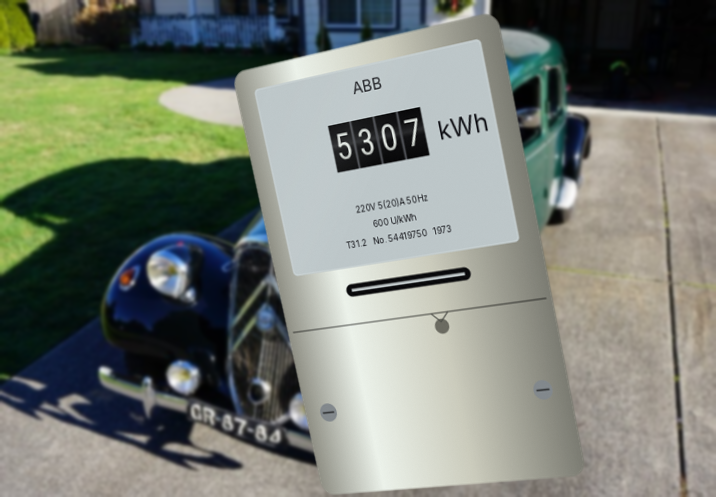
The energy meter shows {"value": 5307, "unit": "kWh"}
